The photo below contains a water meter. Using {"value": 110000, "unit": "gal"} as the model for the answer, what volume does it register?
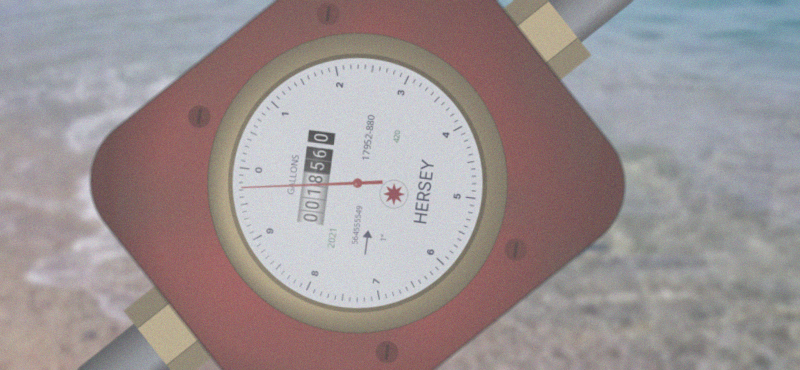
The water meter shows {"value": 18559.7, "unit": "gal"}
